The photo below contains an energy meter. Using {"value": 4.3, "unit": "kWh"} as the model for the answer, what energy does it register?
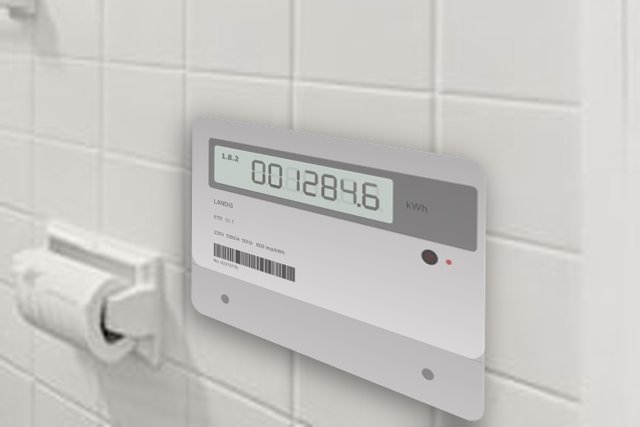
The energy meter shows {"value": 1284.6, "unit": "kWh"}
